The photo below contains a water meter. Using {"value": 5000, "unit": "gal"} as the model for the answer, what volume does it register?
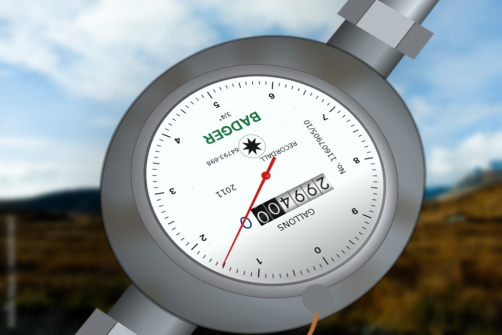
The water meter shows {"value": 2994001.5, "unit": "gal"}
